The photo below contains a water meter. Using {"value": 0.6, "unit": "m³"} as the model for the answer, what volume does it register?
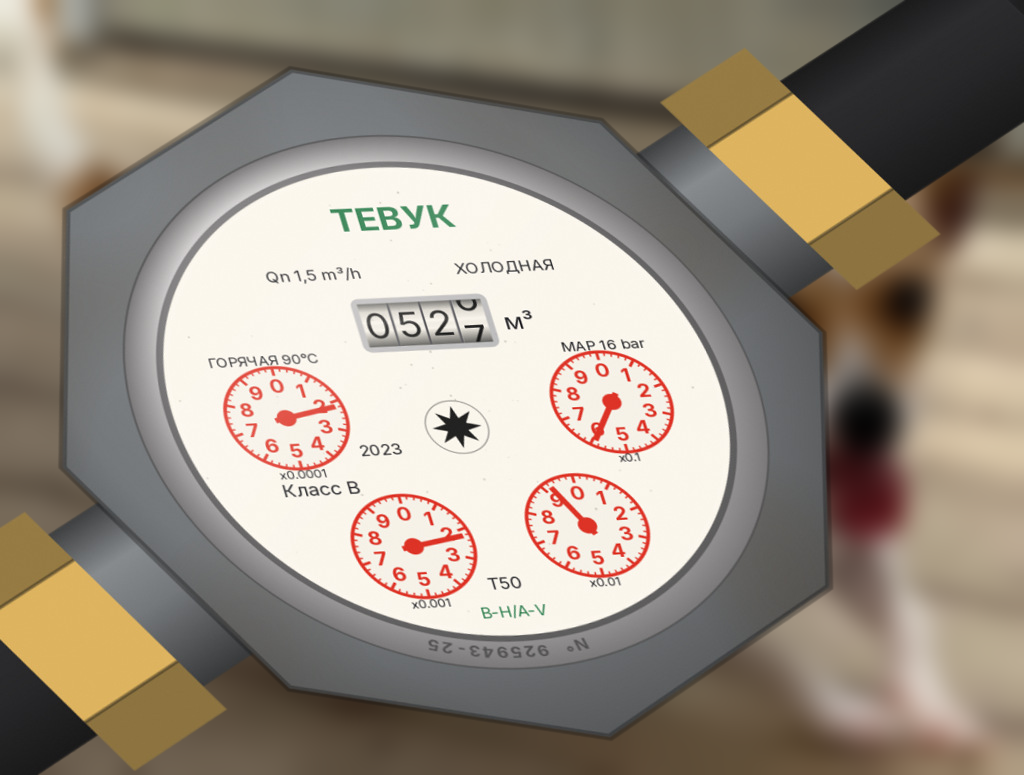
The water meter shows {"value": 526.5922, "unit": "m³"}
